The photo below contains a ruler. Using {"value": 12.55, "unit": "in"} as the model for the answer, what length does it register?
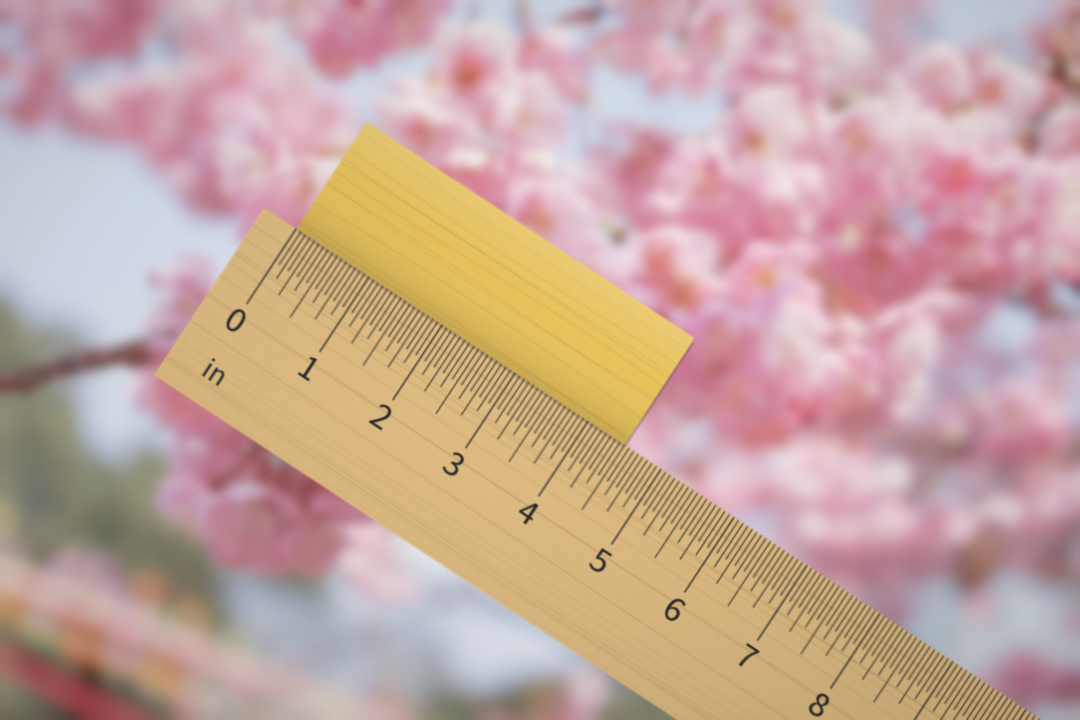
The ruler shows {"value": 4.5, "unit": "in"}
